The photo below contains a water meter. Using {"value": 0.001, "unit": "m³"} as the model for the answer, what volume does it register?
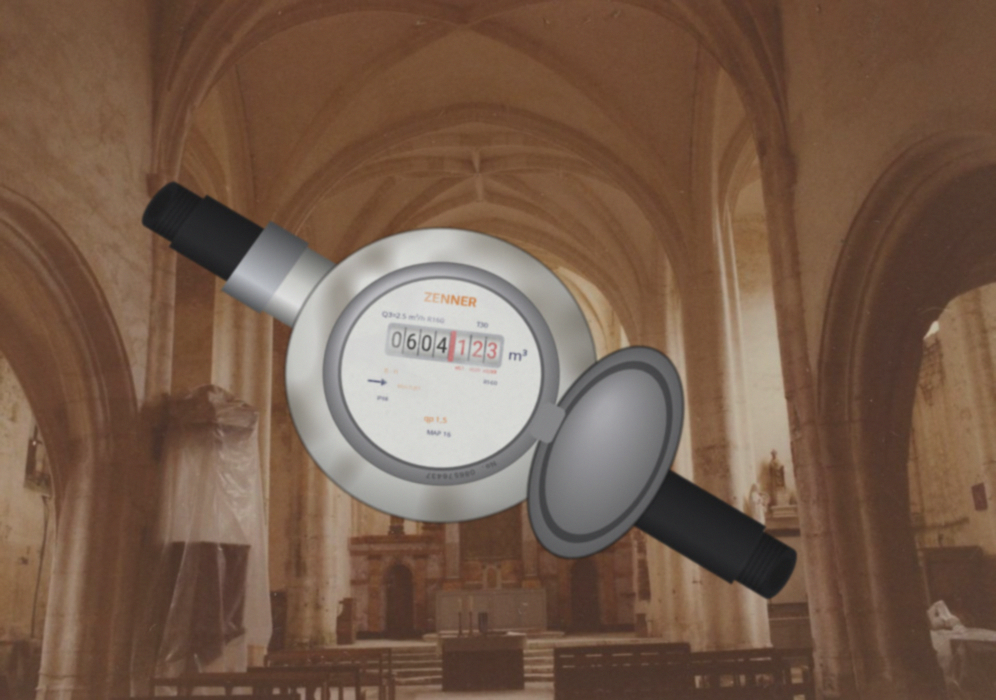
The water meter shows {"value": 604.123, "unit": "m³"}
